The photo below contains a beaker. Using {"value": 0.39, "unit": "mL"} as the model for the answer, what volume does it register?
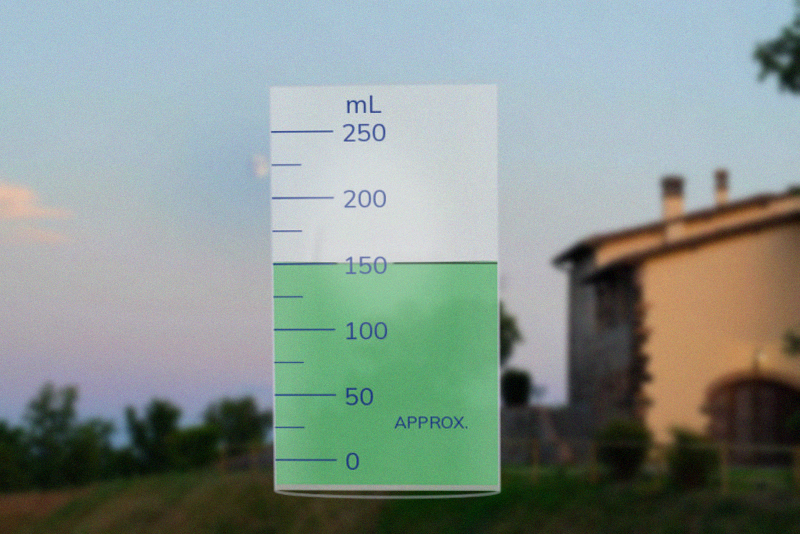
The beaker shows {"value": 150, "unit": "mL"}
